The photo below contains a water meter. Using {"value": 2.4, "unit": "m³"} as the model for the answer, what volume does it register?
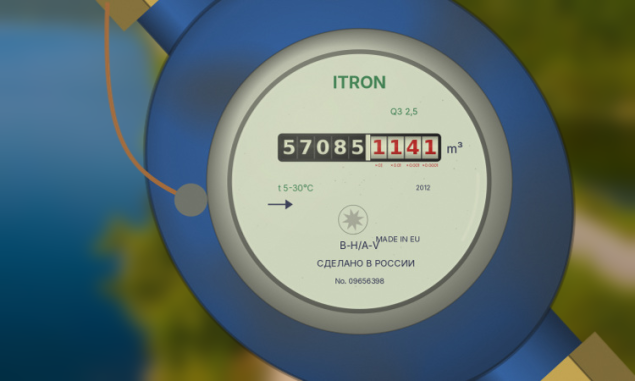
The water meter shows {"value": 57085.1141, "unit": "m³"}
